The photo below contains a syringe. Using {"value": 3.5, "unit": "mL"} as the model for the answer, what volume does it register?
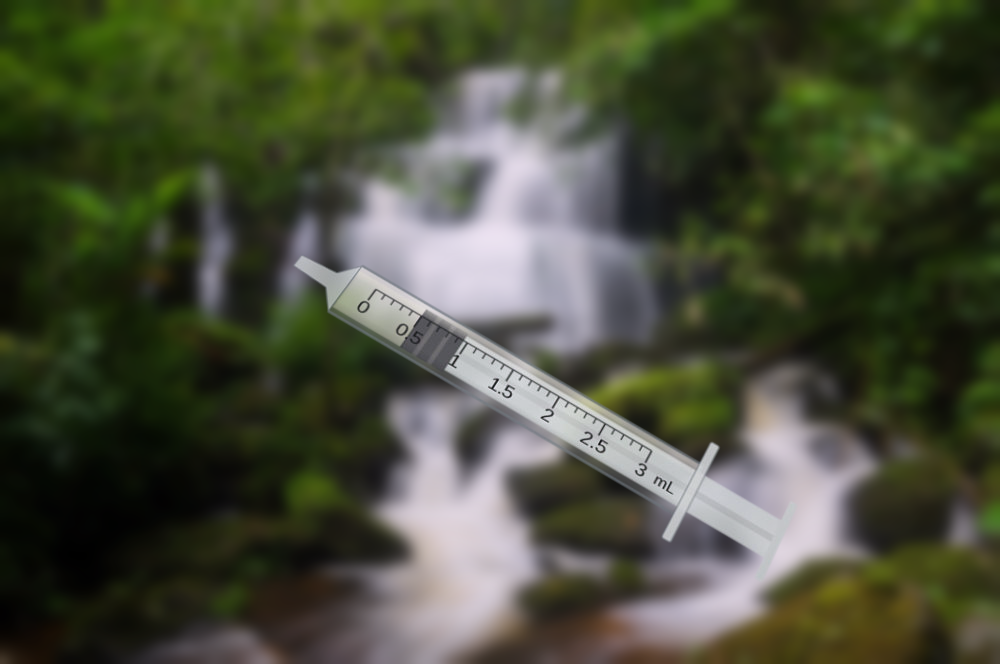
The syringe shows {"value": 0.5, "unit": "mL"}
